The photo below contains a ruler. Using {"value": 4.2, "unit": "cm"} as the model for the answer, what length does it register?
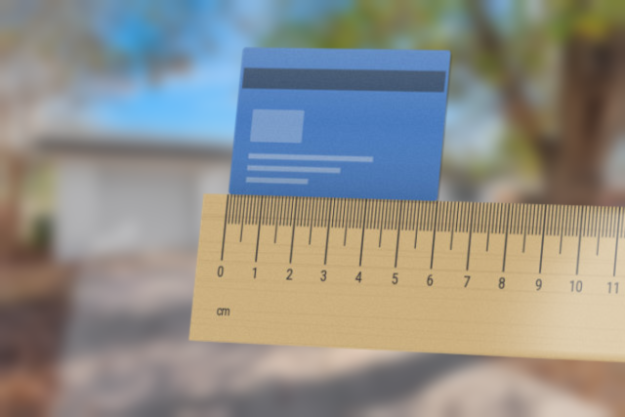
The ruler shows {"value": 6, "unit": "cm"}
